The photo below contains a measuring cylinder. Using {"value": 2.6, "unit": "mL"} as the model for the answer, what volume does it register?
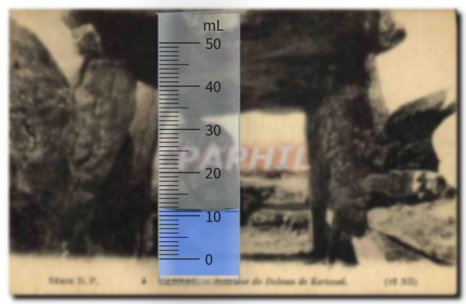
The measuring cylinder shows {"value": 11, "unit": "mL"}
